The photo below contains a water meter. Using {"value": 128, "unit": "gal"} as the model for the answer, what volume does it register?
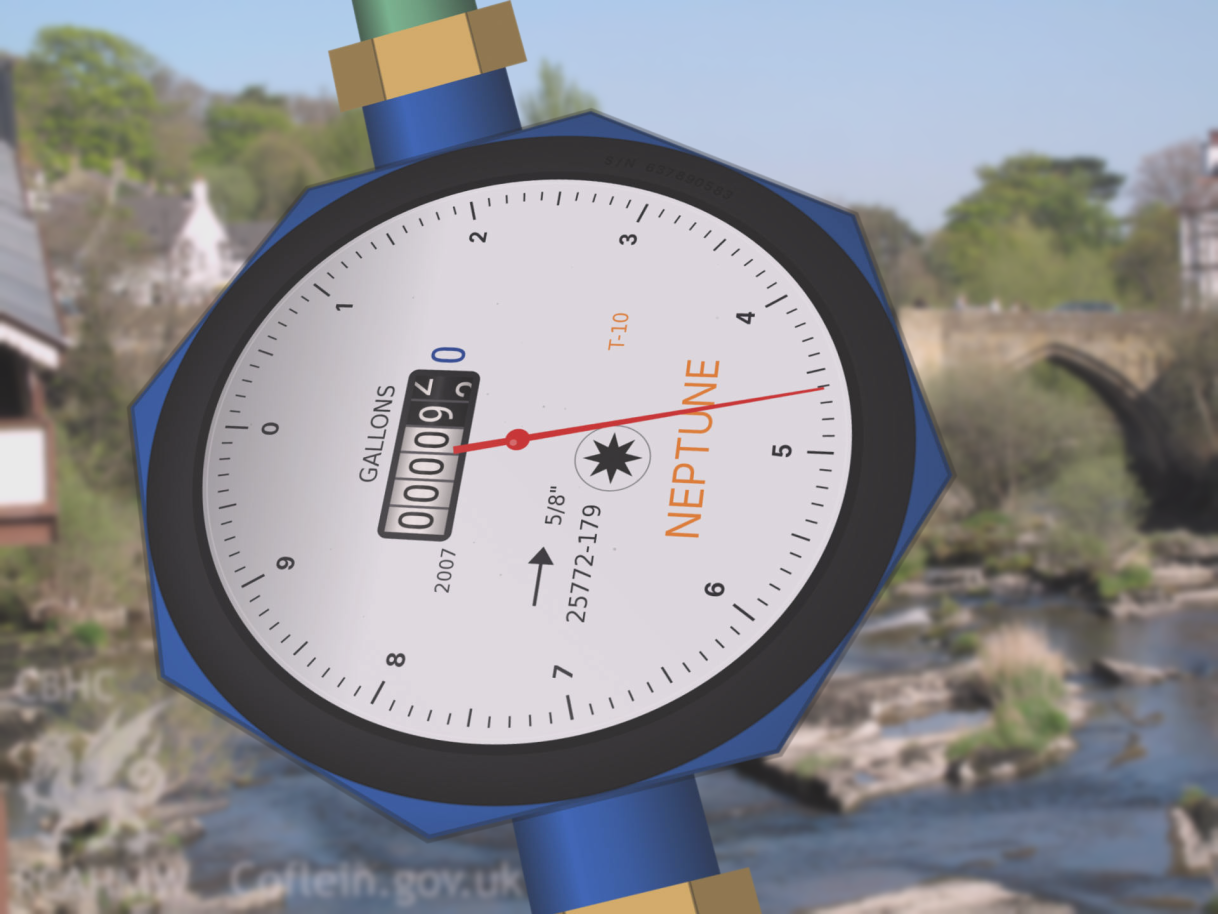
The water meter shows {"value": 924.6, "unit": "gal"}
